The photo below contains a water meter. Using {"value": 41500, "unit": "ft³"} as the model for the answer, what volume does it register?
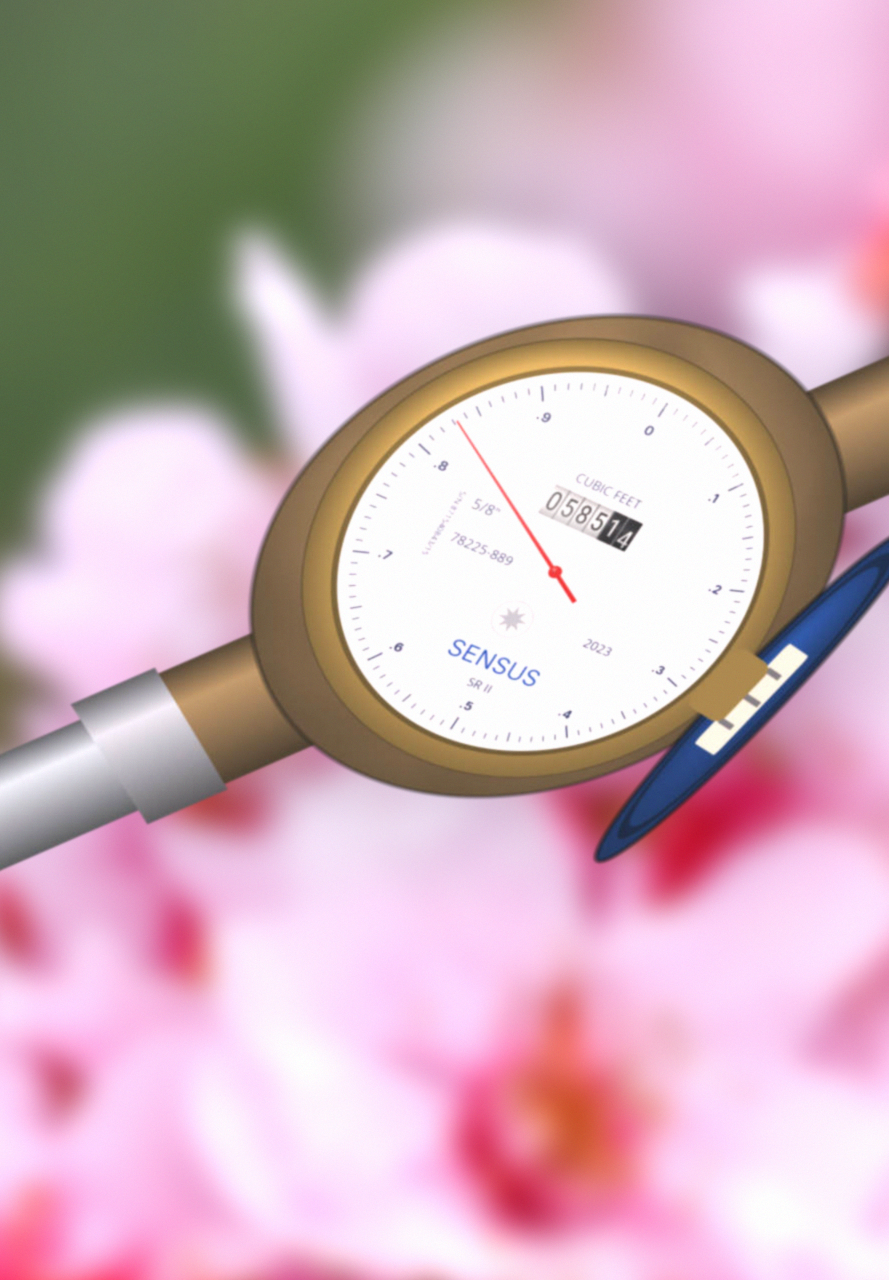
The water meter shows {"value": 58513.83, "unit": "ft³"}
